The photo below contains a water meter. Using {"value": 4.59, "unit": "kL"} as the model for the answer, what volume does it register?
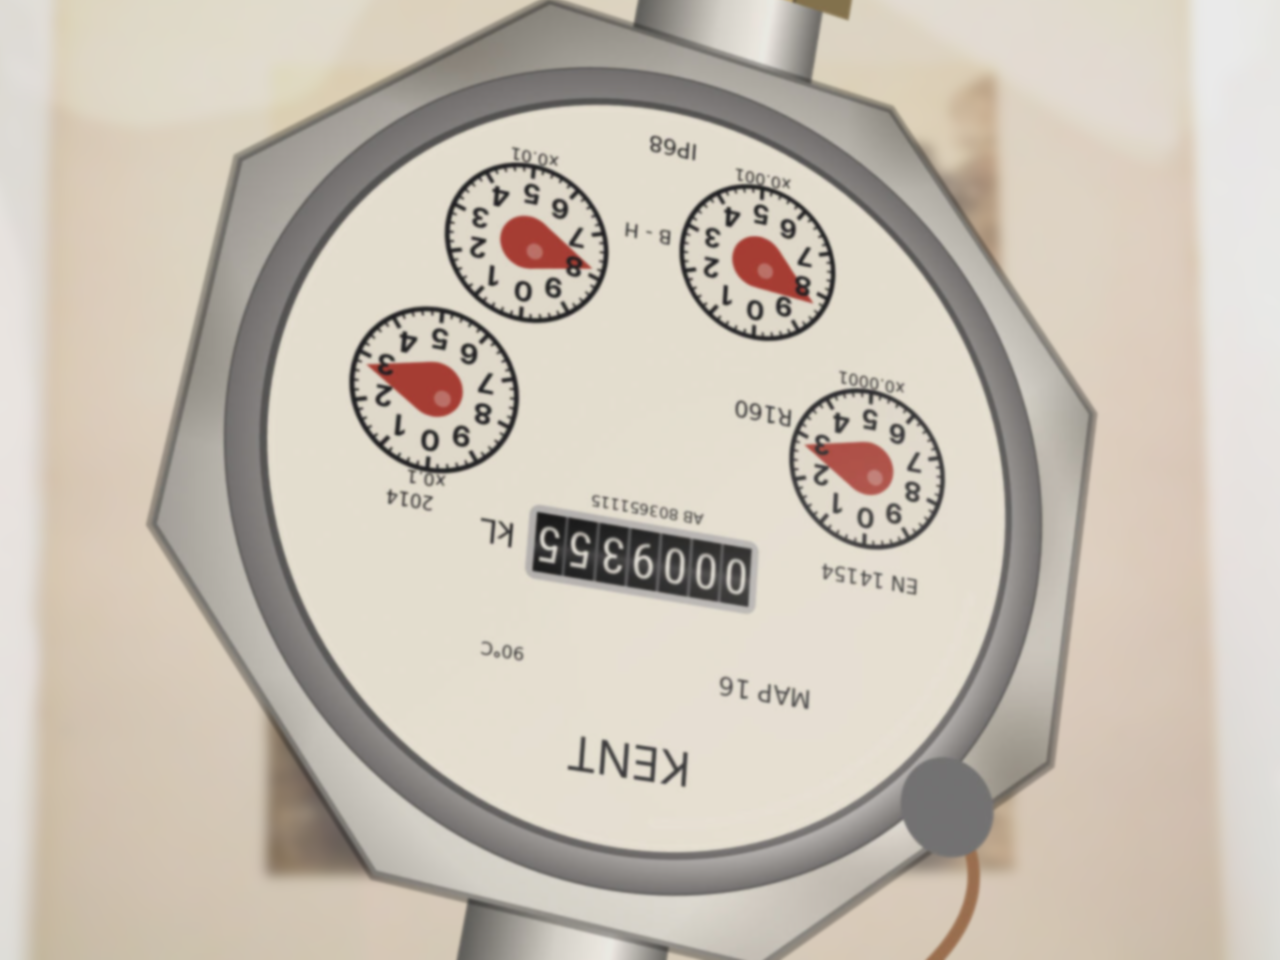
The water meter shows {"value": 9355.2782, "unit": "kL"}
